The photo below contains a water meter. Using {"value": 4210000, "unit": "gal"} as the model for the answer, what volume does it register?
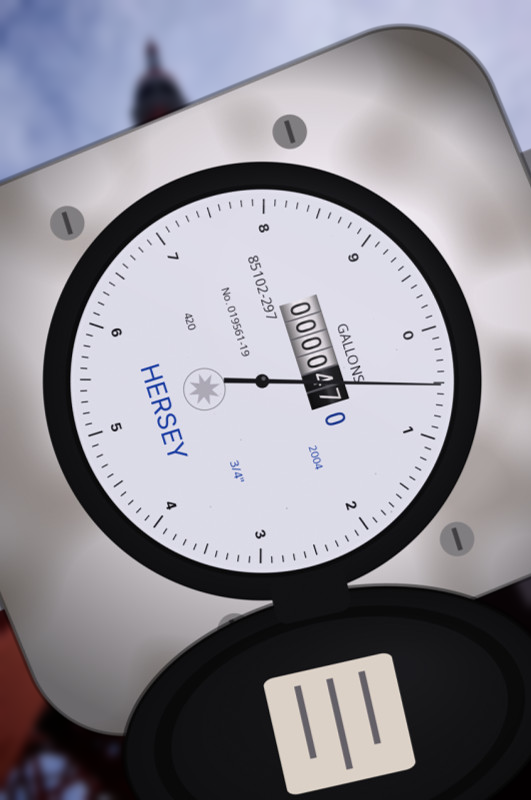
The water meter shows {"value": 470.5, "unit": "gal"}
